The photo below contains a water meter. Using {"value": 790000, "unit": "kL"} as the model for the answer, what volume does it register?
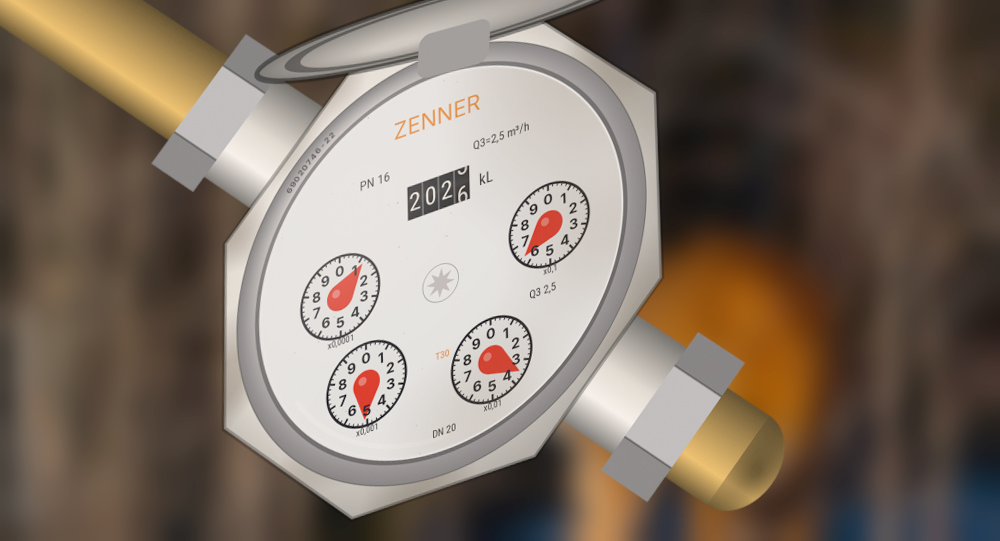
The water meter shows {"value": 2025.6351, "unit": "kL"}
